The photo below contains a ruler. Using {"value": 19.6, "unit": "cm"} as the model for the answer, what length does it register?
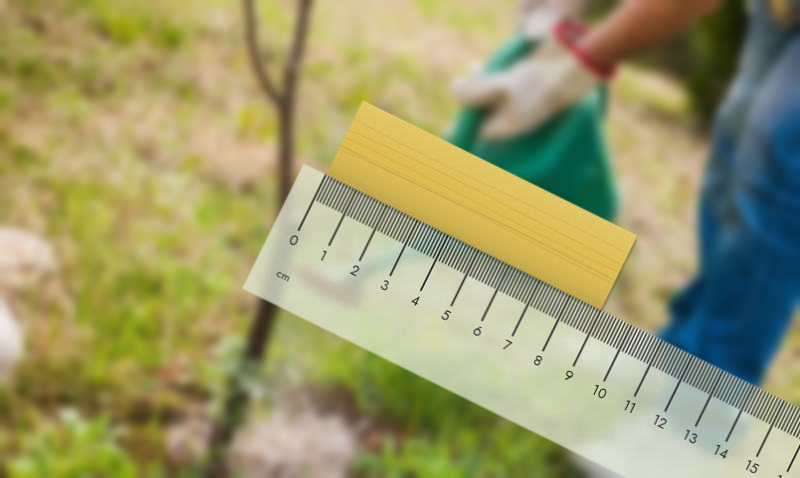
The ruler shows {"value": 9, "unit": "cm"}
